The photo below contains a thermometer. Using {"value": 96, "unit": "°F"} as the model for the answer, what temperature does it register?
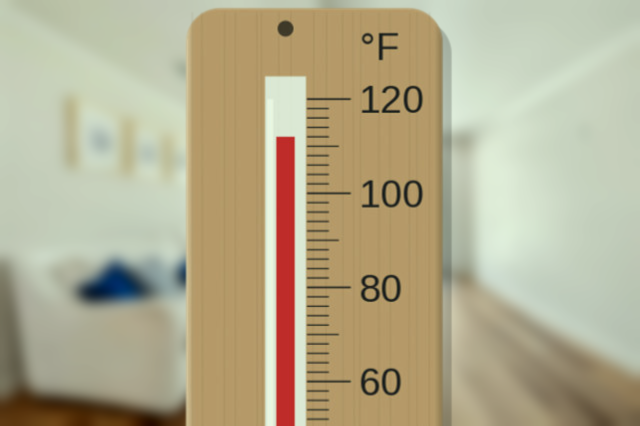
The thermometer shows {"value": 112, "unit": "°F"}
